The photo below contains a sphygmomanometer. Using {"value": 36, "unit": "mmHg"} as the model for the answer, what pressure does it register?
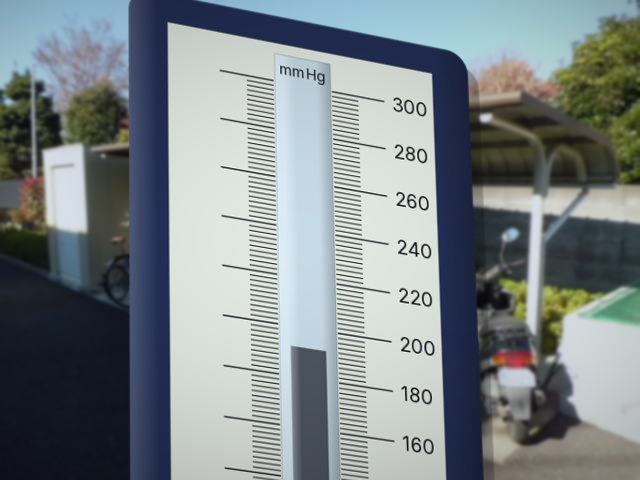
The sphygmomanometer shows {"value": 192, "unit": "mmHg"}
